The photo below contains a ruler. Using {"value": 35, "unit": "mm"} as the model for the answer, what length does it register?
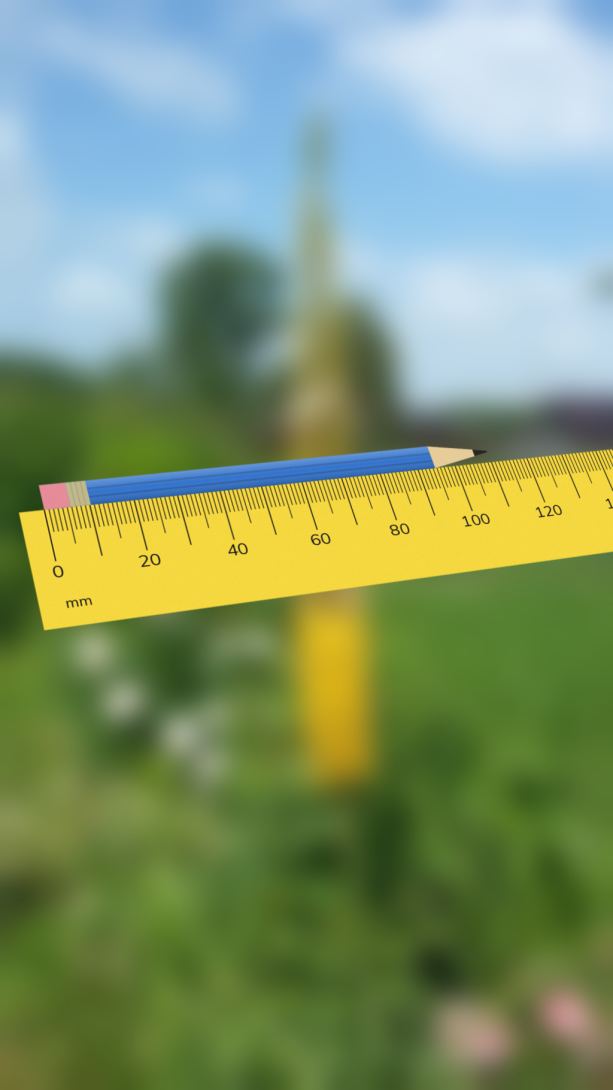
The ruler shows {"value": 110, "unit": "mm"}
